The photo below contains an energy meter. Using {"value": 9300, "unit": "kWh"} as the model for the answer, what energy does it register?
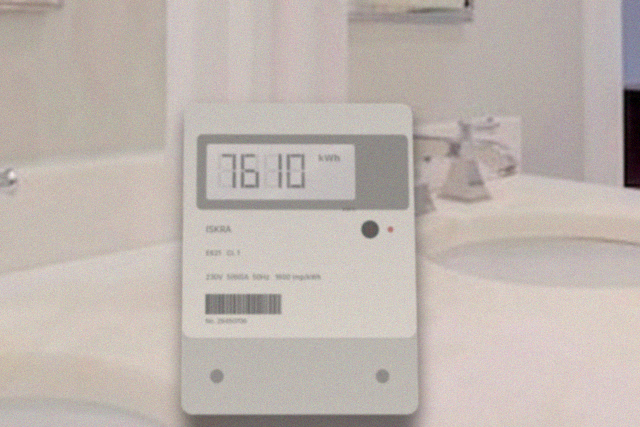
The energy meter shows {"value": 7610, "unit": "kWh"}
